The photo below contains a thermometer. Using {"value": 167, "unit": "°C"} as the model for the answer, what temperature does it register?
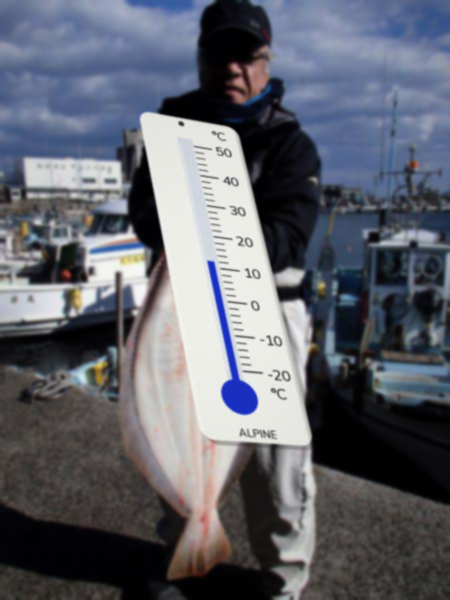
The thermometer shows {"value": 12, "unit": "°C"}
